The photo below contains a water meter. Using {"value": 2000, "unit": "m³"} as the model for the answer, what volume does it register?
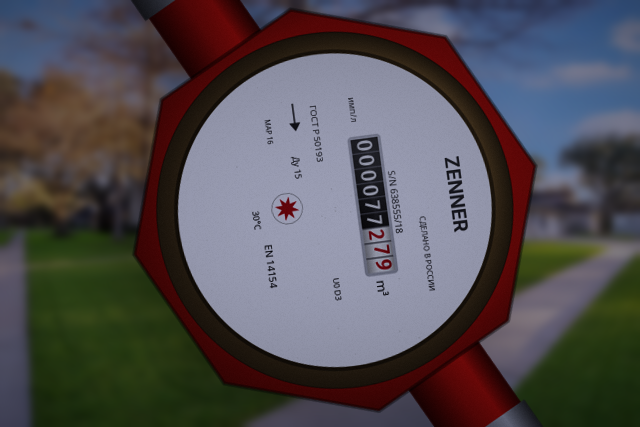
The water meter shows {"value": 77.279, "unit": "m³"}
